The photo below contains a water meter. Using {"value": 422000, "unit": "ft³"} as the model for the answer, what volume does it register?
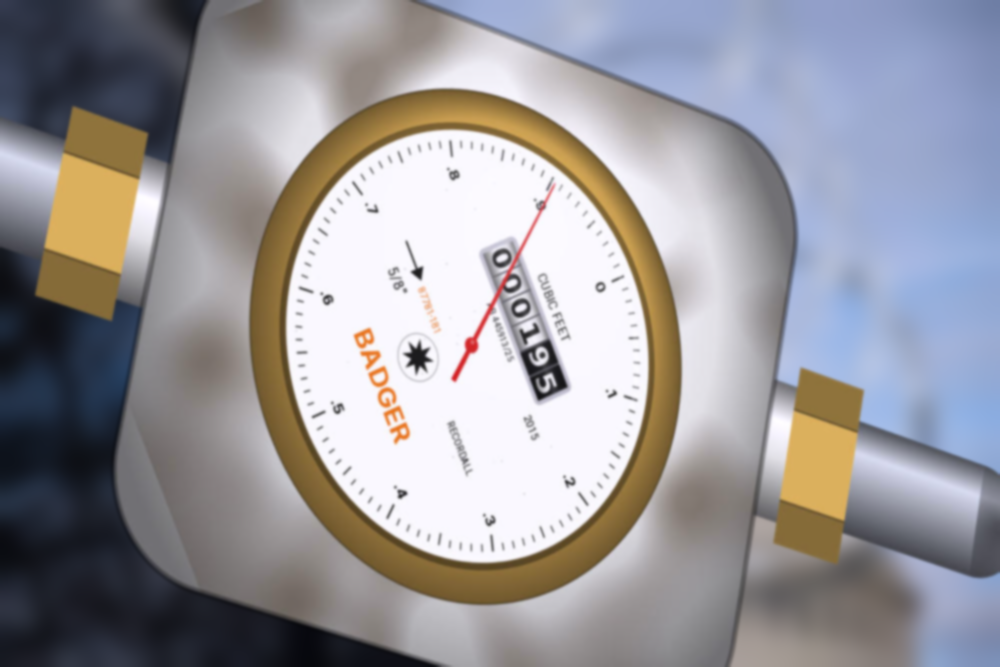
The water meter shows {"value": 194.90, "unit": "ft³"}
